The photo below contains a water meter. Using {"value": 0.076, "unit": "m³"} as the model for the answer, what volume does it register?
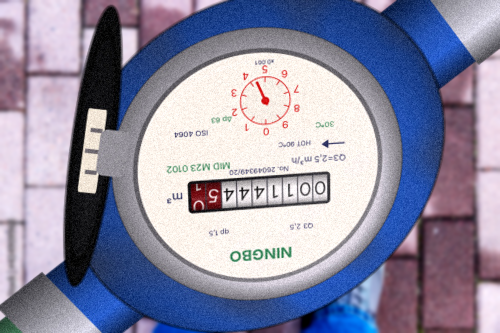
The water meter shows {"value": 11444.504, "unit": "m³"}
